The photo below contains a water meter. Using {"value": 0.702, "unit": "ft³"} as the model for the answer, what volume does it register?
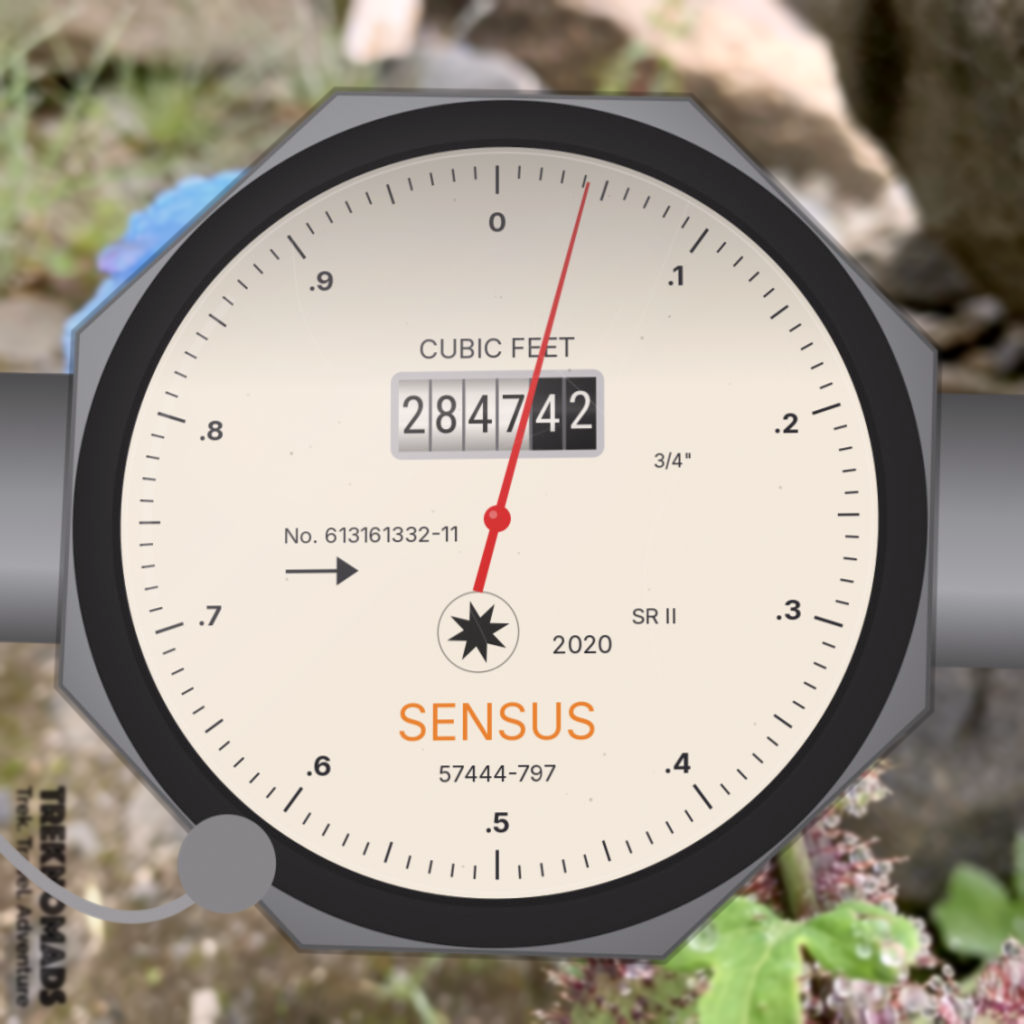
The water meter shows {"value": 284742.04, "unit": "ft³"}
